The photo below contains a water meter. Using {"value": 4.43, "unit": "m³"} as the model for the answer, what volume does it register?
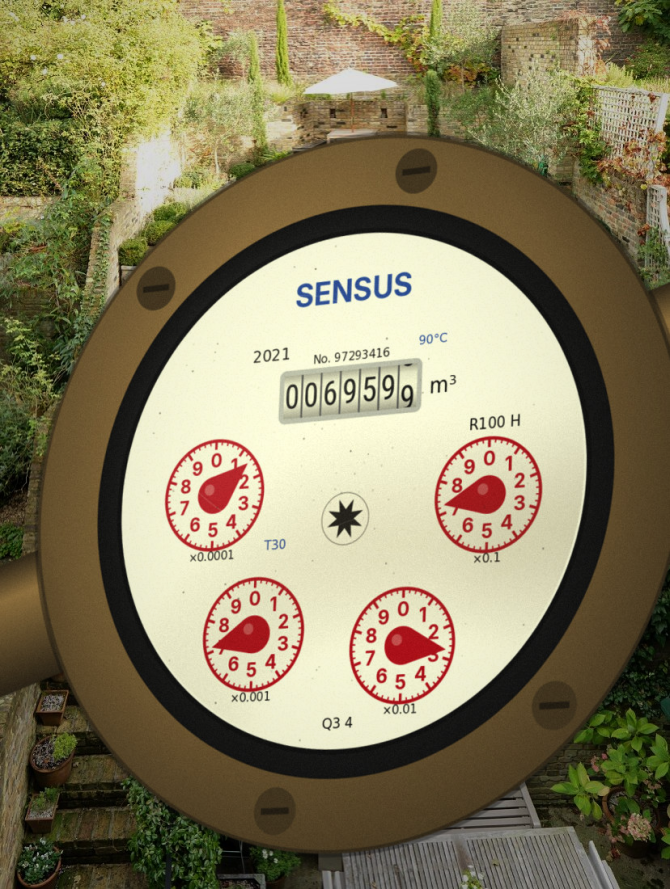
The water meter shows {"value": 69598.7271, "unit": "m³"}
